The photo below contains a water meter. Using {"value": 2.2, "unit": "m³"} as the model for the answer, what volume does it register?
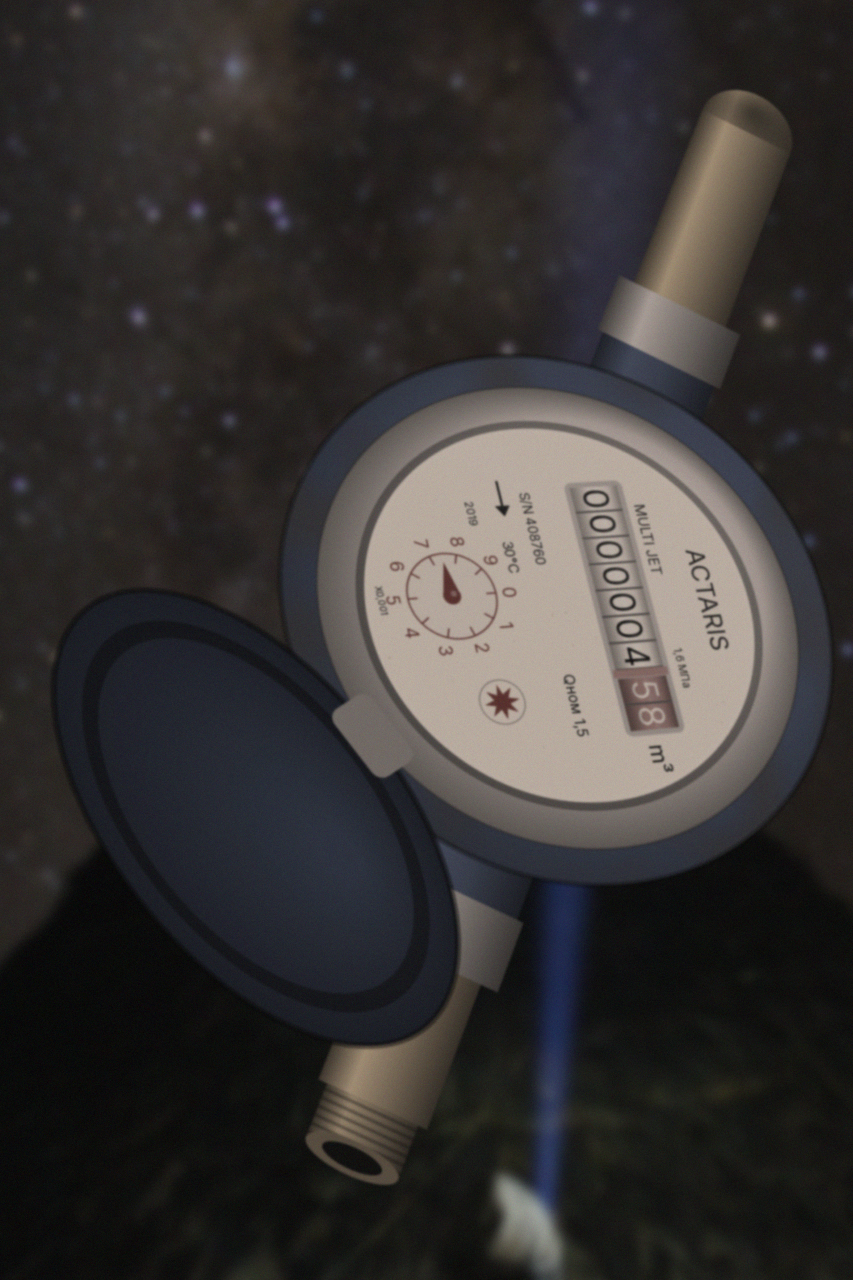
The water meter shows {"value": 4.587, "unit": "m³"}
